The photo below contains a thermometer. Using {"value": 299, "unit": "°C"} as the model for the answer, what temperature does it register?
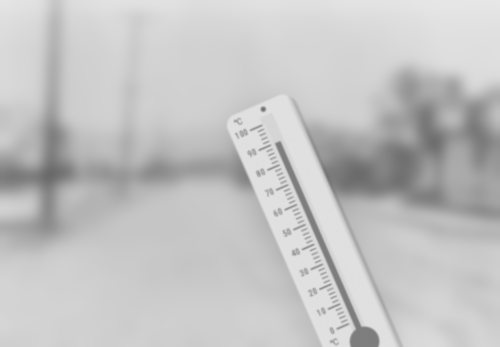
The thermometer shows {"value": 90, "unit": "°C"}
